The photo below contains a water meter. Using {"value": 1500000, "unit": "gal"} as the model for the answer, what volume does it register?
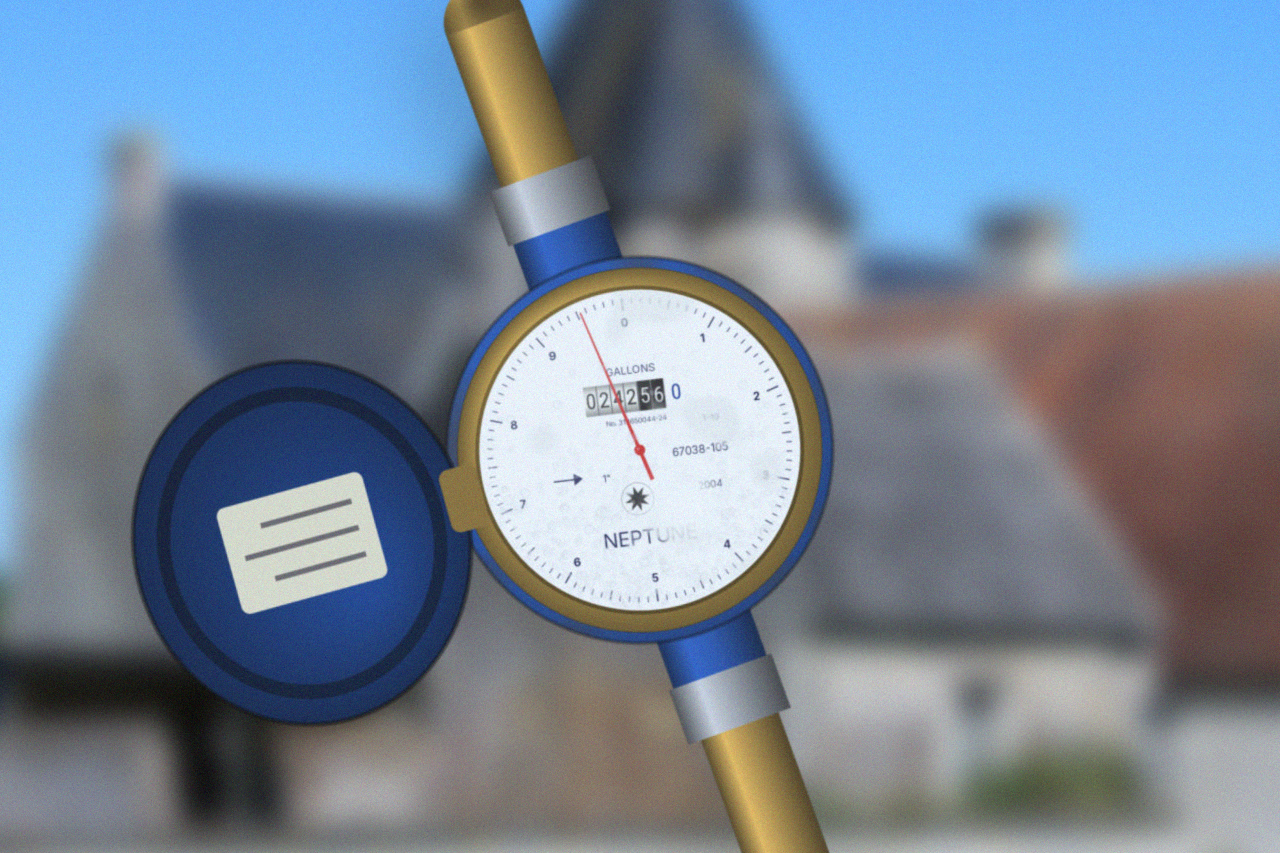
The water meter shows {"value": 242559.5, "unit": "gal"}
